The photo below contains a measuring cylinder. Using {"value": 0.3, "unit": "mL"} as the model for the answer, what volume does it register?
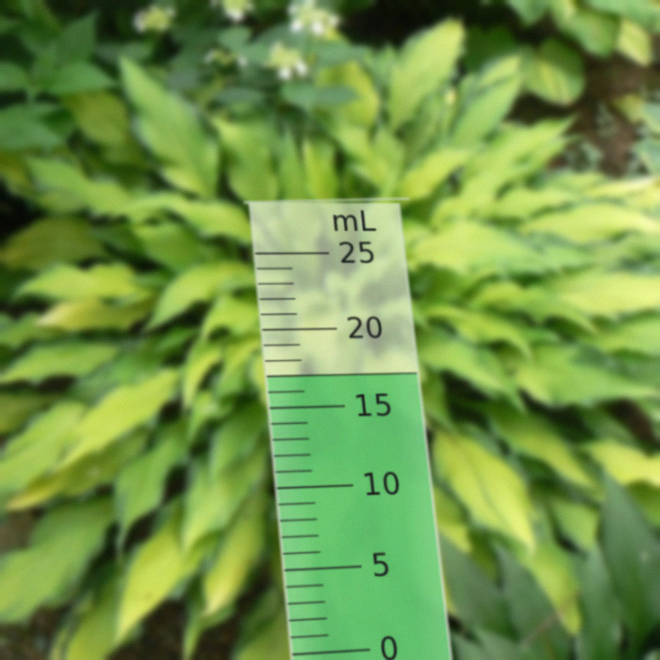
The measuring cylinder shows {"value": 17, "unit": "mL"}
